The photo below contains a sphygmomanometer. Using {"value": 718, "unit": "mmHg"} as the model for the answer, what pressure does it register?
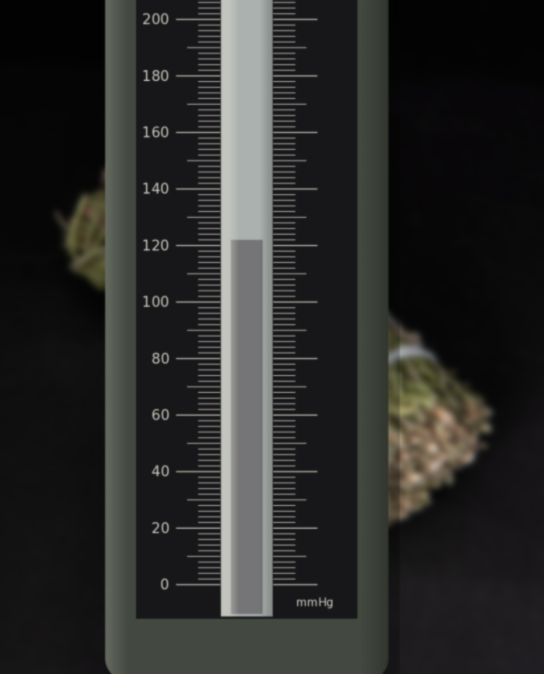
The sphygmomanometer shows {"value": 122, "unit": "mmHg"}
